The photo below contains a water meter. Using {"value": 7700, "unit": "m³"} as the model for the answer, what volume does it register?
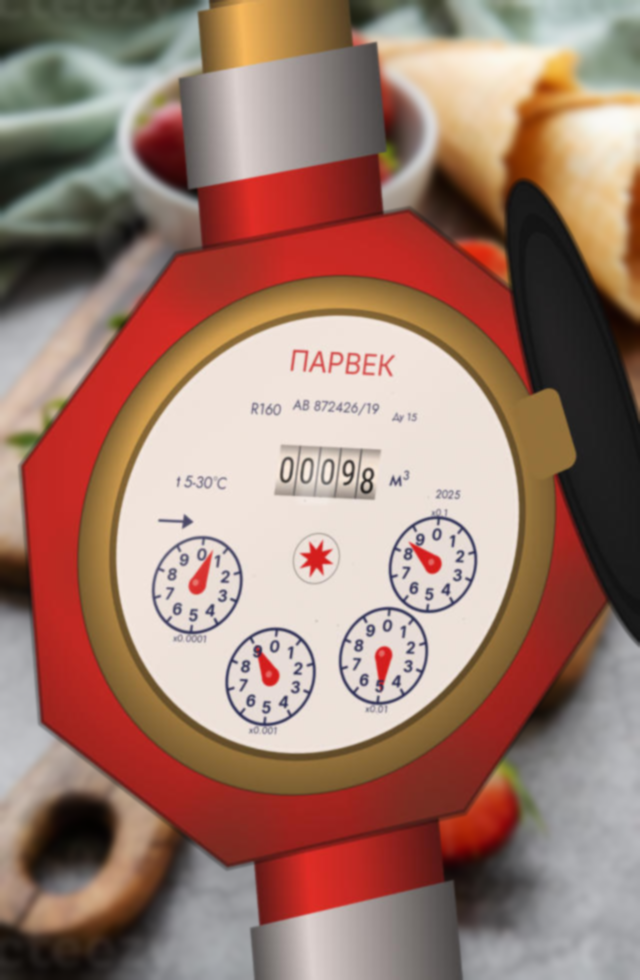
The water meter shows {"value": 97.8490, "unit": "m³"}
